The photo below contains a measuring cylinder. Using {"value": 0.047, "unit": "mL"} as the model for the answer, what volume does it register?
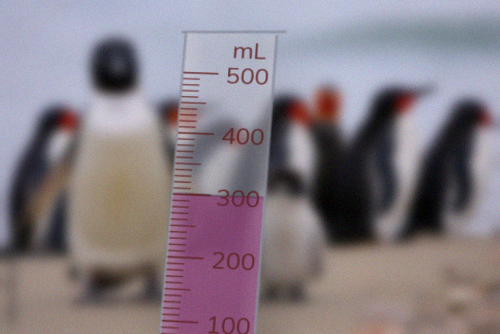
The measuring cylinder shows {"value": 300, "unit": "mL"}
